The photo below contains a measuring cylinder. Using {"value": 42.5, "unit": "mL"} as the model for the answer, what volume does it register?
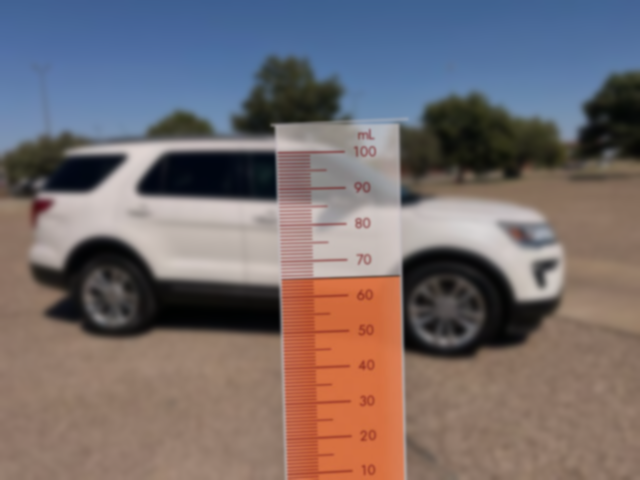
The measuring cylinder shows {"value": 65, "unit": "mL"}
